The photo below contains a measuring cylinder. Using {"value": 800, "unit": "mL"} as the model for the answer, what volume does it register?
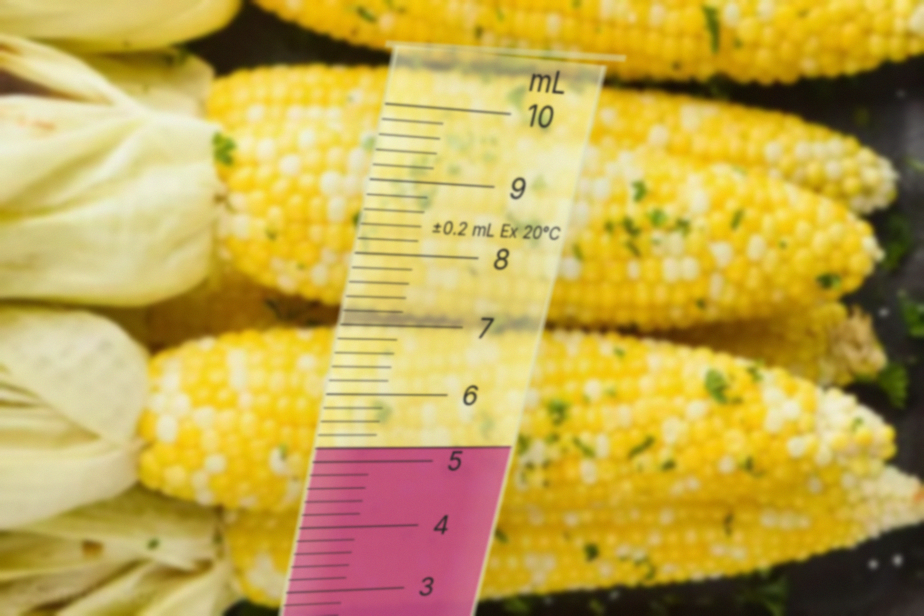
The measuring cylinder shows {"value": 5.2, "unit": "mL"}
